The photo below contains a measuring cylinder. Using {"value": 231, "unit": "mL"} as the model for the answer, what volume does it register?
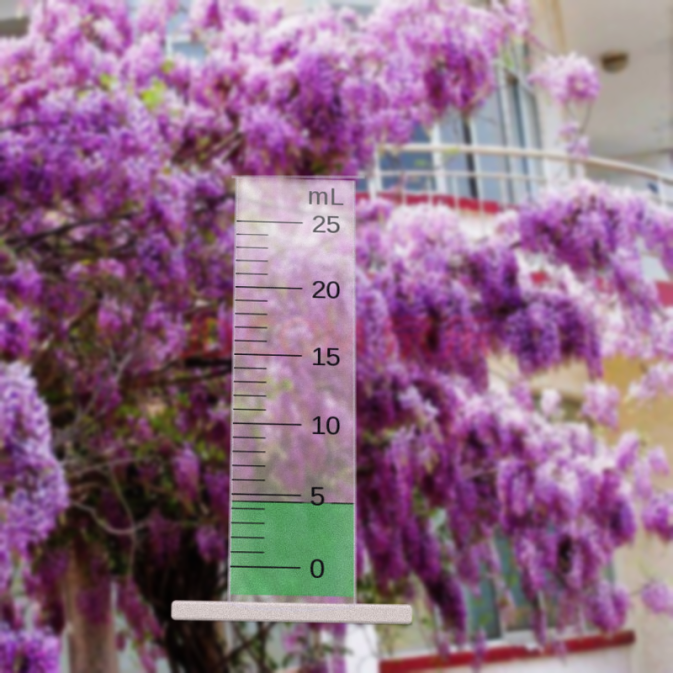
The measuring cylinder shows {"value": 4.5, "unit": "mL"}
